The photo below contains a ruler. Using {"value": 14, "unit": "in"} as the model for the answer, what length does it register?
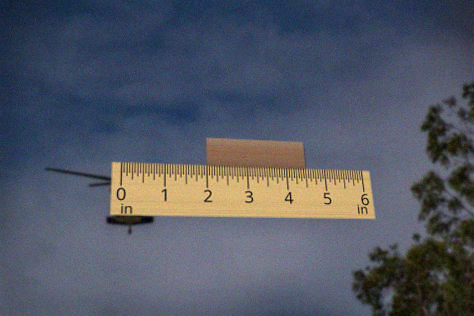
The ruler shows {"value": 2.5, "unit": "in"}
